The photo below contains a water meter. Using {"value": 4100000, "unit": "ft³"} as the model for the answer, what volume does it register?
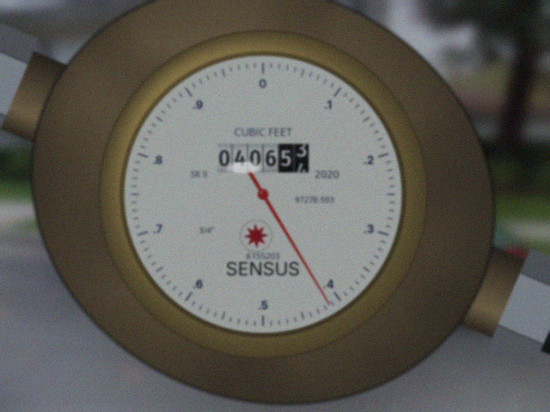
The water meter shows {"value": 40653.41, "unit": "ft³"}
